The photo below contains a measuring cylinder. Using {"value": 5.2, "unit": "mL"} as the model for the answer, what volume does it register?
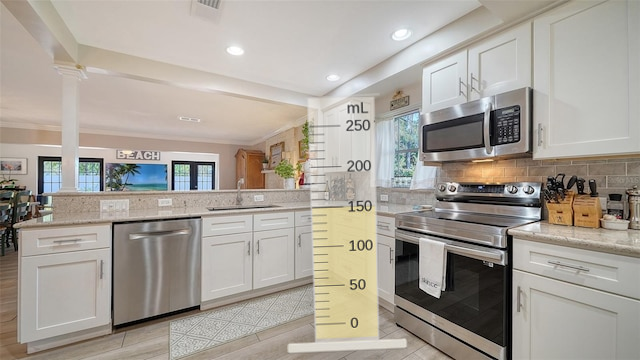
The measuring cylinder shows {"value": 150, "unit": "mL"}
